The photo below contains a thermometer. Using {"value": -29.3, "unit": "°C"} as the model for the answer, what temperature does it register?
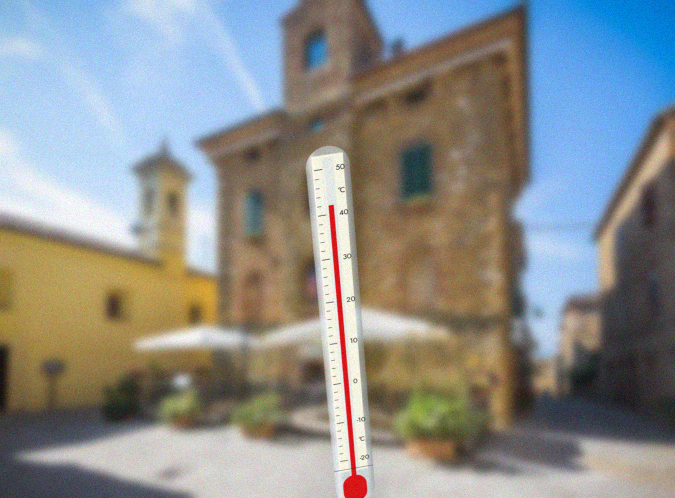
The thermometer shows {"value": 42, "unit": "°C"}
